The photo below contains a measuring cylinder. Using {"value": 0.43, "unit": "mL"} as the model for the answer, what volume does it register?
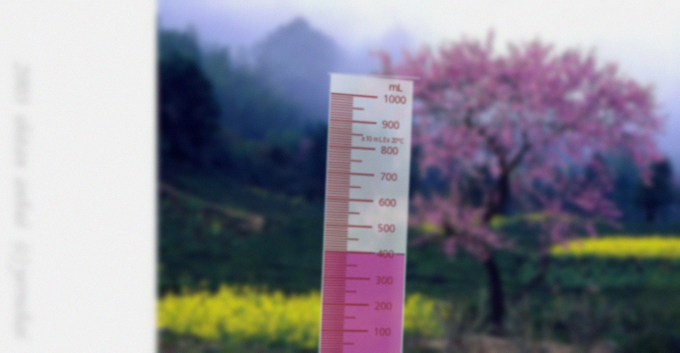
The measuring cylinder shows {"value": 400, "unit": "mL"}
